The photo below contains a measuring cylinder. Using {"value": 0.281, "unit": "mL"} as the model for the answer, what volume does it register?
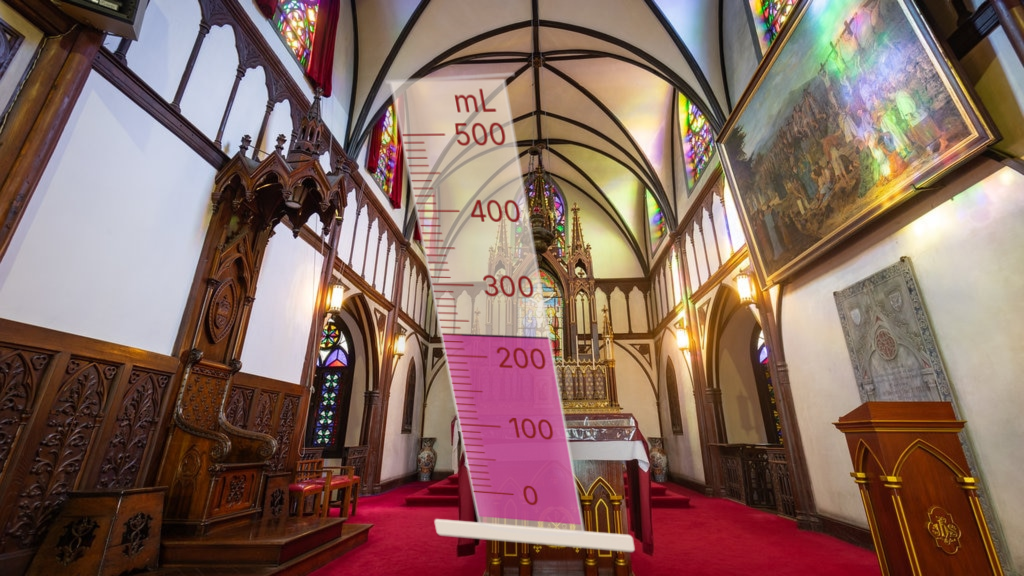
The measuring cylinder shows {"value": 230, "unit": "mL"}
